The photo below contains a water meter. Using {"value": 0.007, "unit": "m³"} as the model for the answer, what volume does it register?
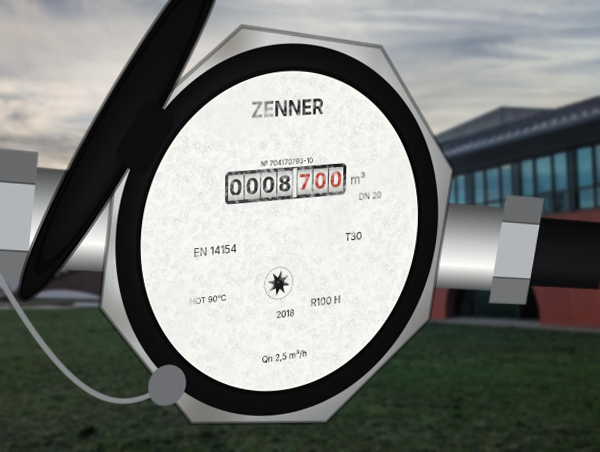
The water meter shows {"value": 8.700, "unit": "m³"}
